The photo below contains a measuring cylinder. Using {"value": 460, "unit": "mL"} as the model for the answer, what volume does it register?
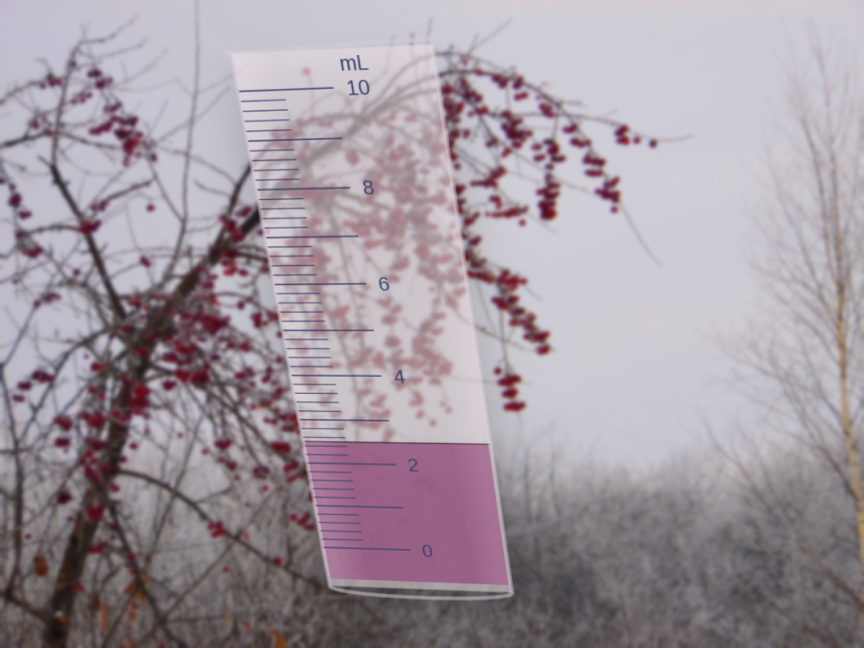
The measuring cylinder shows {"value": 2.5, "unit": "mL"}
